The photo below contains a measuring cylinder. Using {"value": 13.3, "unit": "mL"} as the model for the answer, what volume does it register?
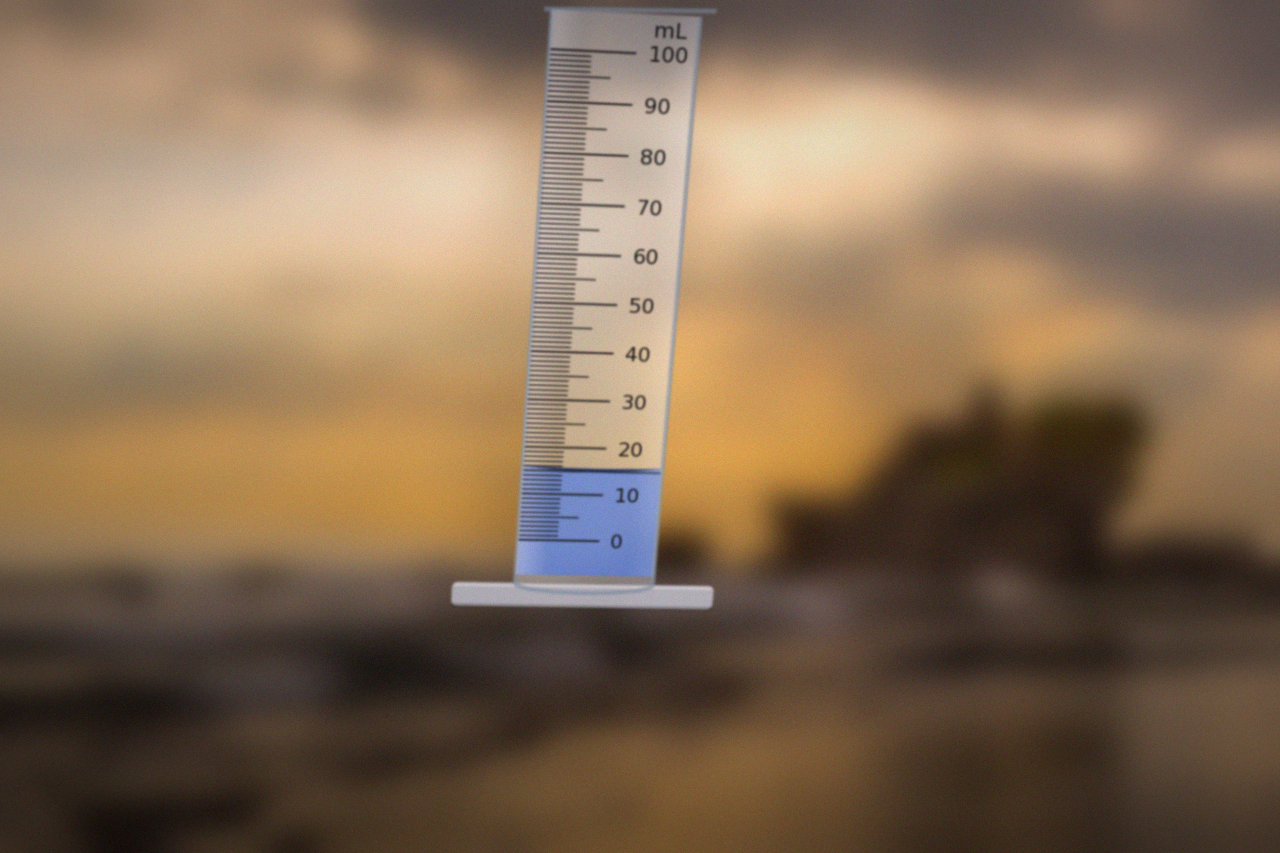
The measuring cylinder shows {"value": 15, "unit": "mL"}
